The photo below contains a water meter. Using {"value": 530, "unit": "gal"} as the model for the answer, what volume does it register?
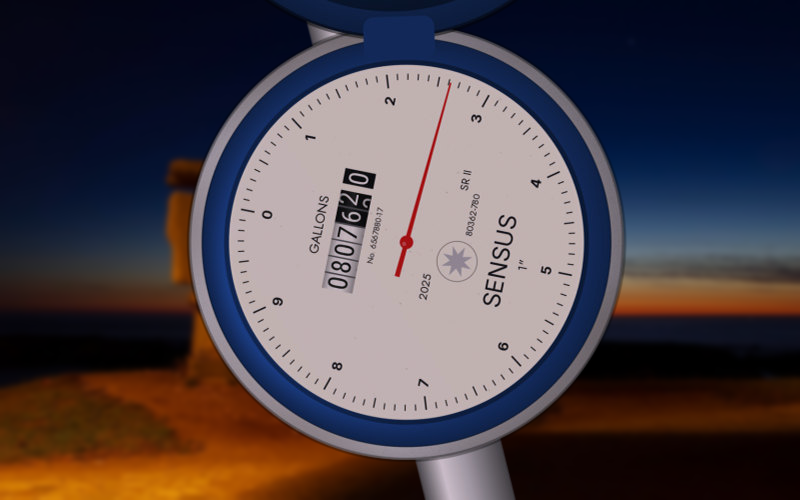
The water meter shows {"value": 807622.6, "unit": "gal"}
